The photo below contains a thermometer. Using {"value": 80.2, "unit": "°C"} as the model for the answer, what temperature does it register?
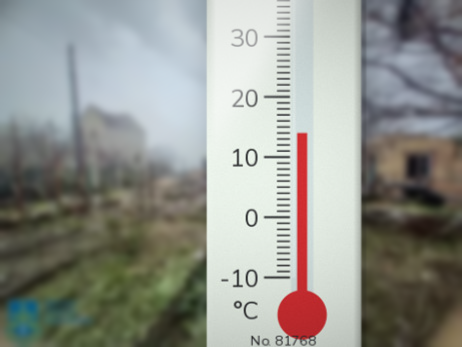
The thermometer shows {"value": 14, "unit": "°C"}
